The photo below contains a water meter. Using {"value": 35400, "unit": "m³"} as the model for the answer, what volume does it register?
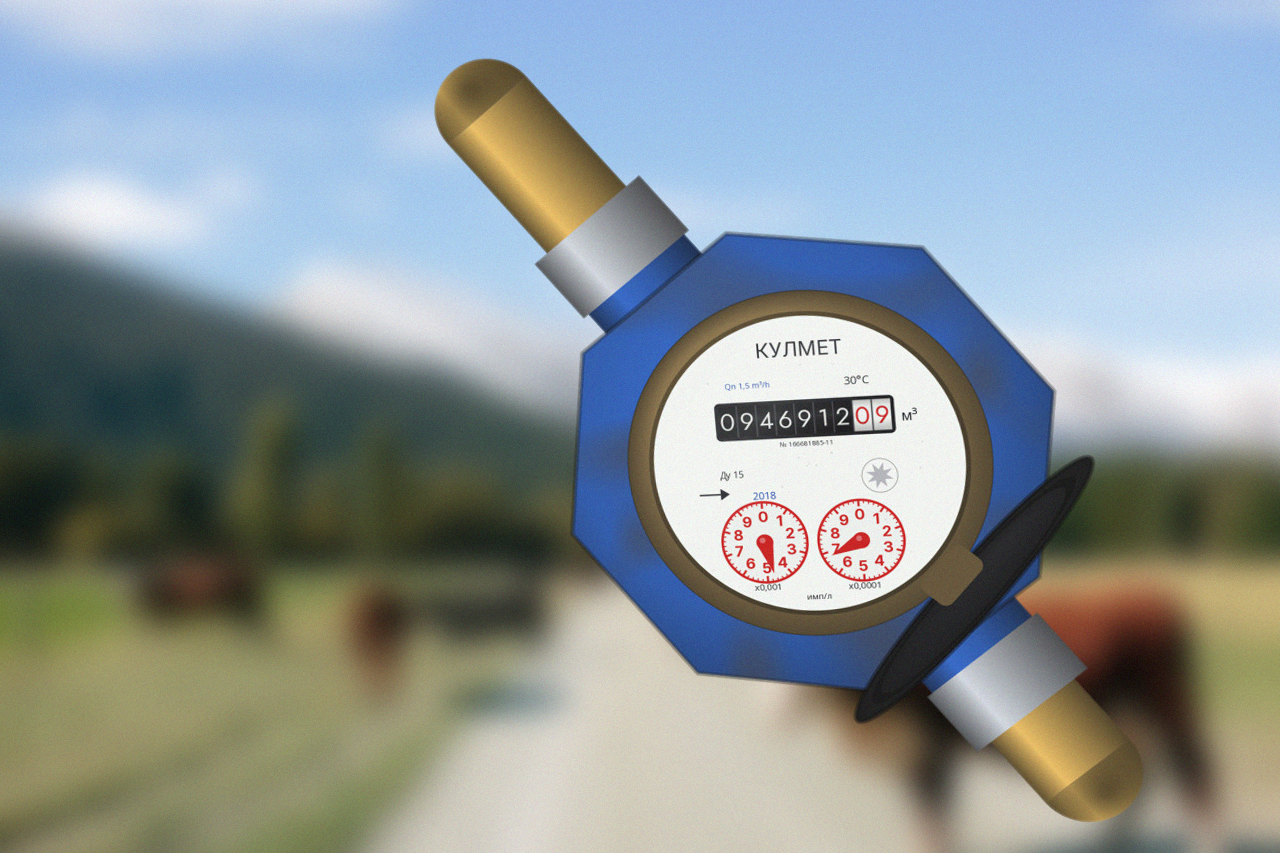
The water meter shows {"value": 946912.0946, "unit": "m³"}
